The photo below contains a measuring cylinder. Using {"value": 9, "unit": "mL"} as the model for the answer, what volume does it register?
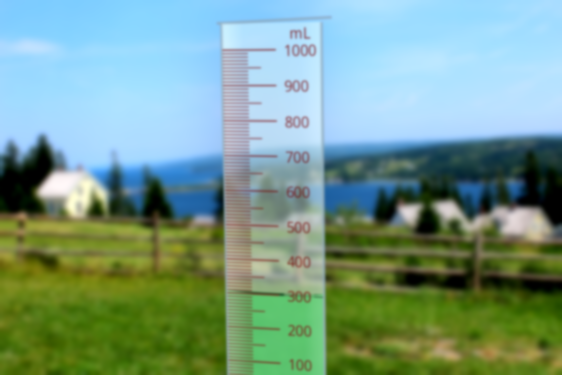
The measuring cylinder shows {"value": 300, "unit": "mL"}
